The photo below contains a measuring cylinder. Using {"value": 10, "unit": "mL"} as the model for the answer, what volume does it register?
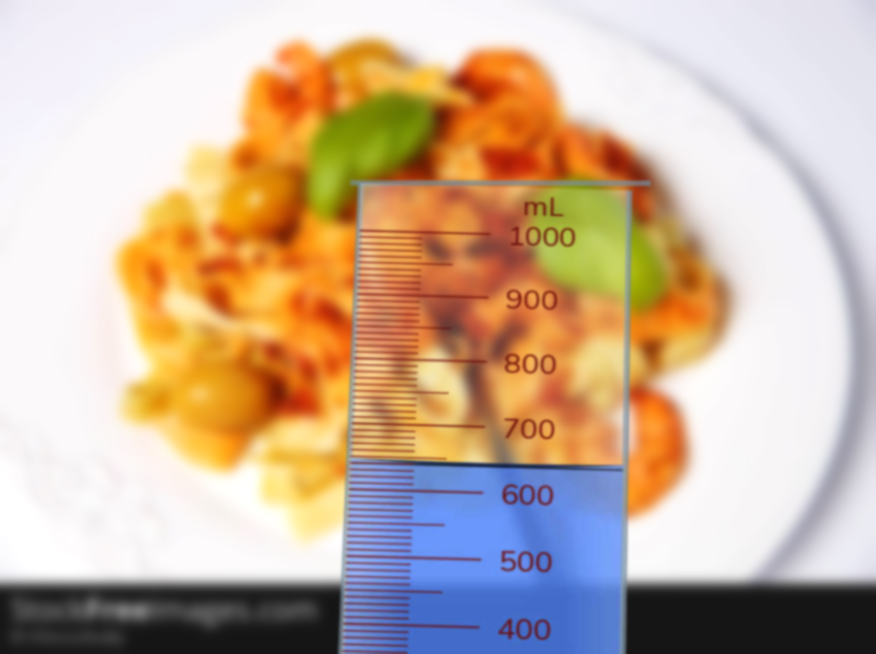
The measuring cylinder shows {"value": 640, "unit": "mL"}
